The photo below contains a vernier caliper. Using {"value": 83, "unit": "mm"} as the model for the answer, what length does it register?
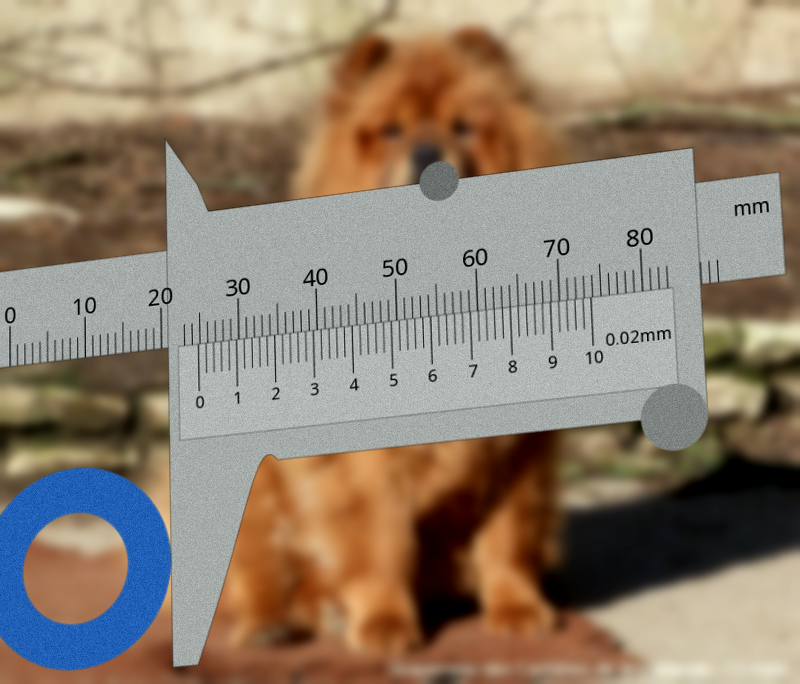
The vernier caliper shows {"value": 24.8, "unit": "mm"}
